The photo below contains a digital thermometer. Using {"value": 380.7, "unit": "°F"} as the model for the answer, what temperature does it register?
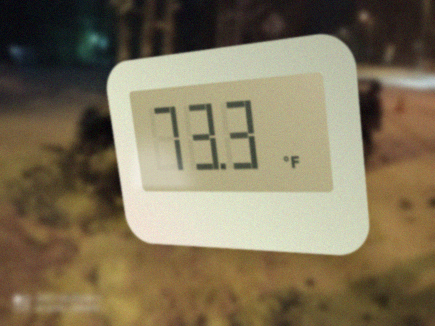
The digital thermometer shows {"value": 73.3, "unit": "°F"}
